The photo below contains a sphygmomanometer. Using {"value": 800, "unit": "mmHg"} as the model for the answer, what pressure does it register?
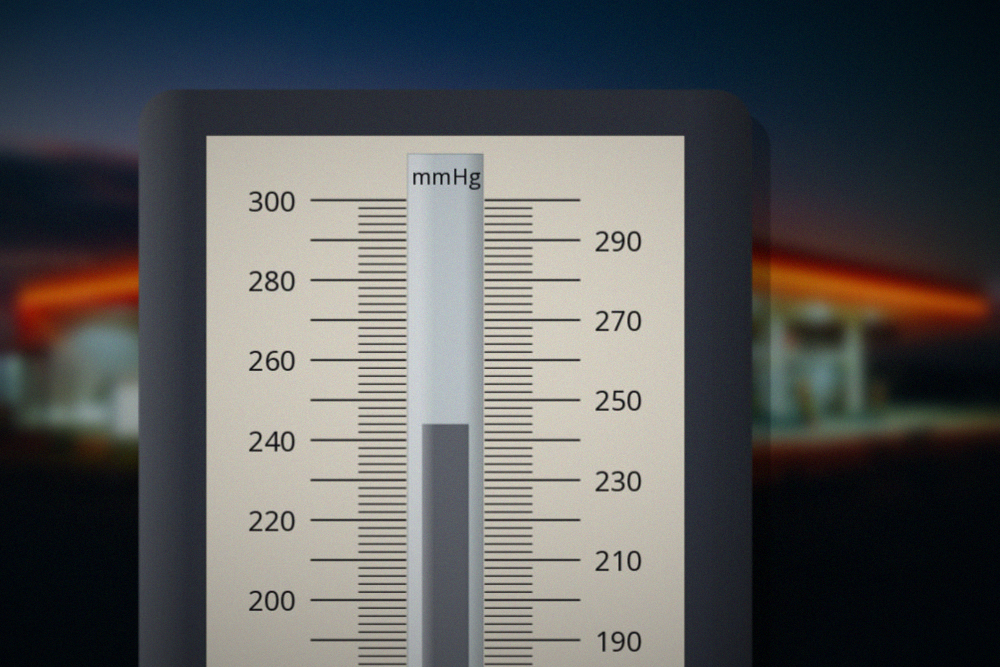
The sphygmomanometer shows {"value": 244, "unit": "mmHg"}
